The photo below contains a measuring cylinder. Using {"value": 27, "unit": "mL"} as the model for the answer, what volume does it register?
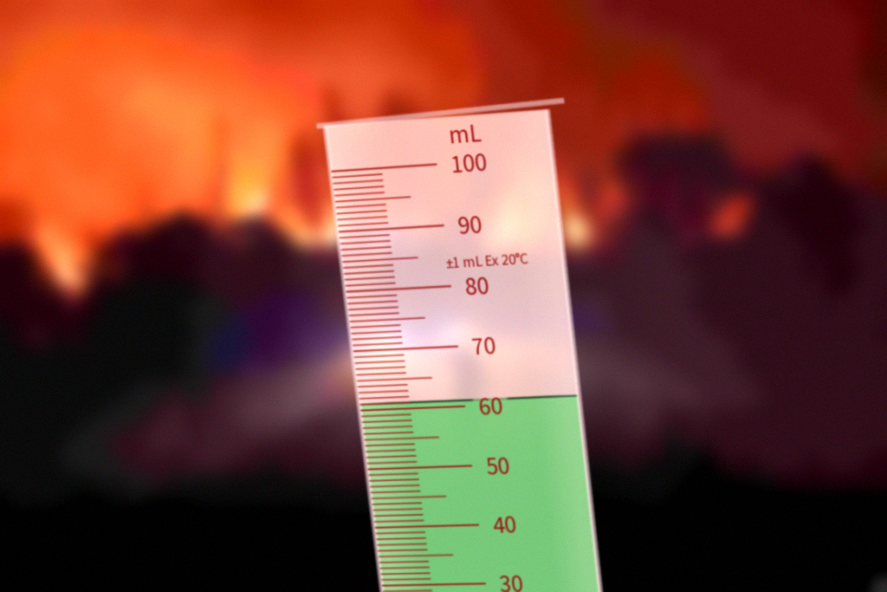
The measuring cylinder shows {"value": 61, "unit": "mL"}
